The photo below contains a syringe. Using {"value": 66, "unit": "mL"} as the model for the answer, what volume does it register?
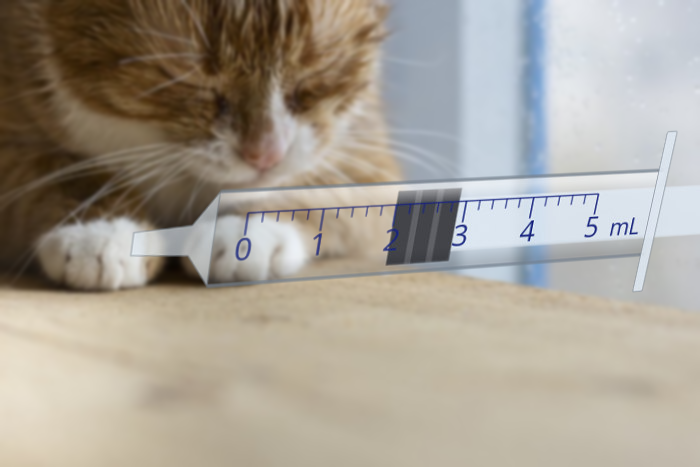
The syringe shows {"value": 2, "unit": "mL"}
